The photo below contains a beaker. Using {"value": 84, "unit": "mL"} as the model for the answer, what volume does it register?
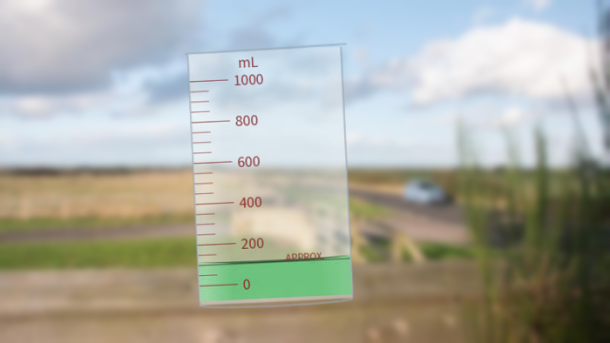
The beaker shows {"value": 100, "unit": "mL"}
